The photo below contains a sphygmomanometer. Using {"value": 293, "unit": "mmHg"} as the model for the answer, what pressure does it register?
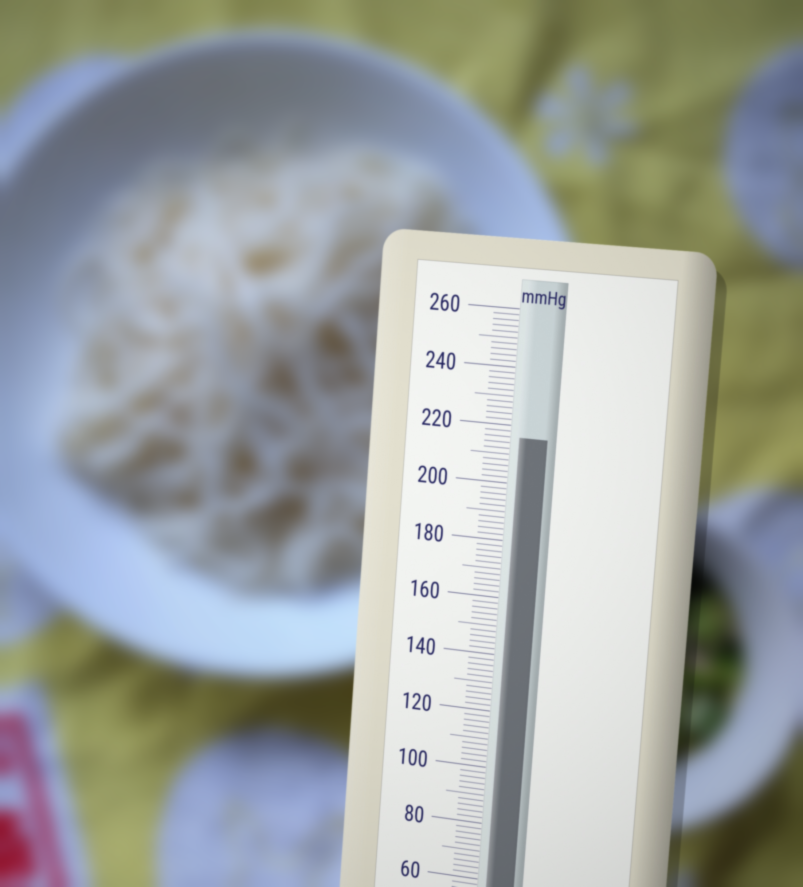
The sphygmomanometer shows {"value": 216, "unit": "mmHg"}
